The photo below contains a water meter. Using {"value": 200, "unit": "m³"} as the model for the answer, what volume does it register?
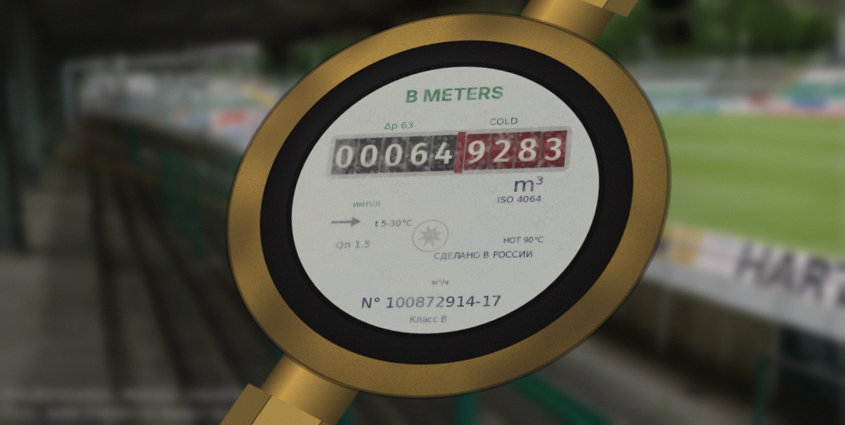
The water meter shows {"value": 64.9283, "unit": "m³"}
